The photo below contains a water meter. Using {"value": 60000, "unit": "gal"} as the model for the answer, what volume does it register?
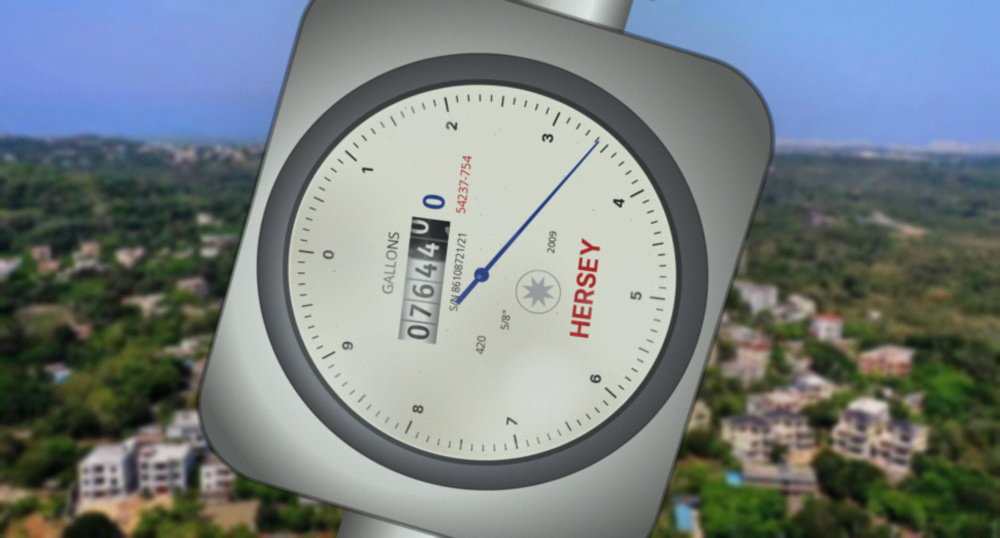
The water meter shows {"value": 764403.4, "unit": "gal"}
